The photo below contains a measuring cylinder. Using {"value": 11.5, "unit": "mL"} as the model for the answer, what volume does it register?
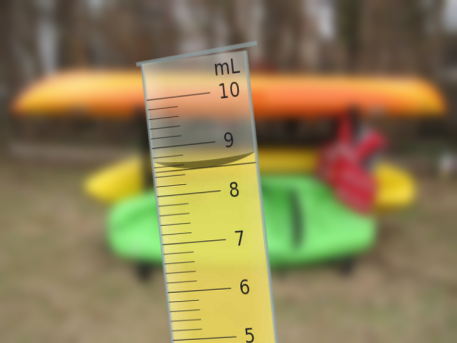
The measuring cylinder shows {"value": 8.5, "unit": "mL"}
